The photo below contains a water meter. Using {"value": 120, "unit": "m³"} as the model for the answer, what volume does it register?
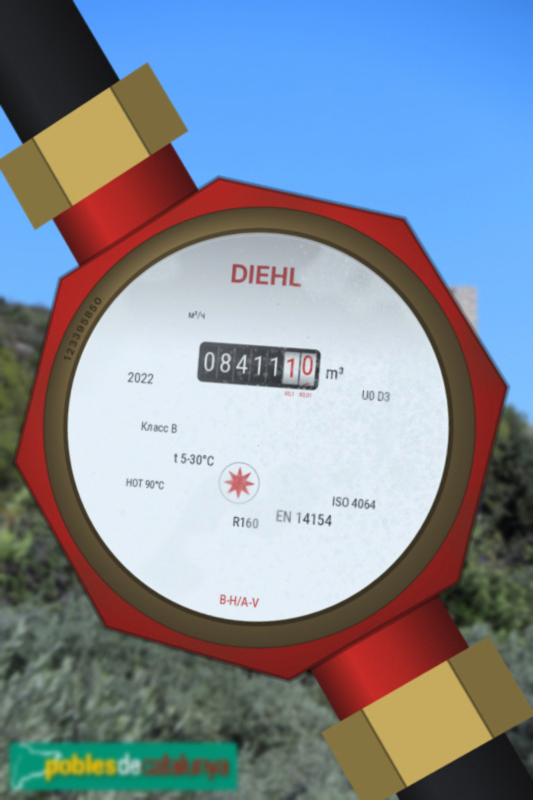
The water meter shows {"value": 8411.10, "unit": "m³"}
